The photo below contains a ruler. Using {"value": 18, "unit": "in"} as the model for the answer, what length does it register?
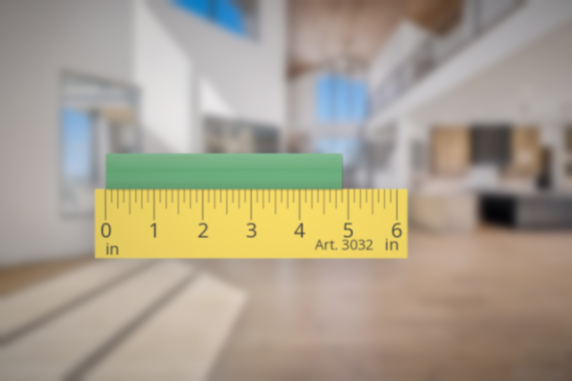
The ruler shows {"value": 4.875, "unit": "in"}
